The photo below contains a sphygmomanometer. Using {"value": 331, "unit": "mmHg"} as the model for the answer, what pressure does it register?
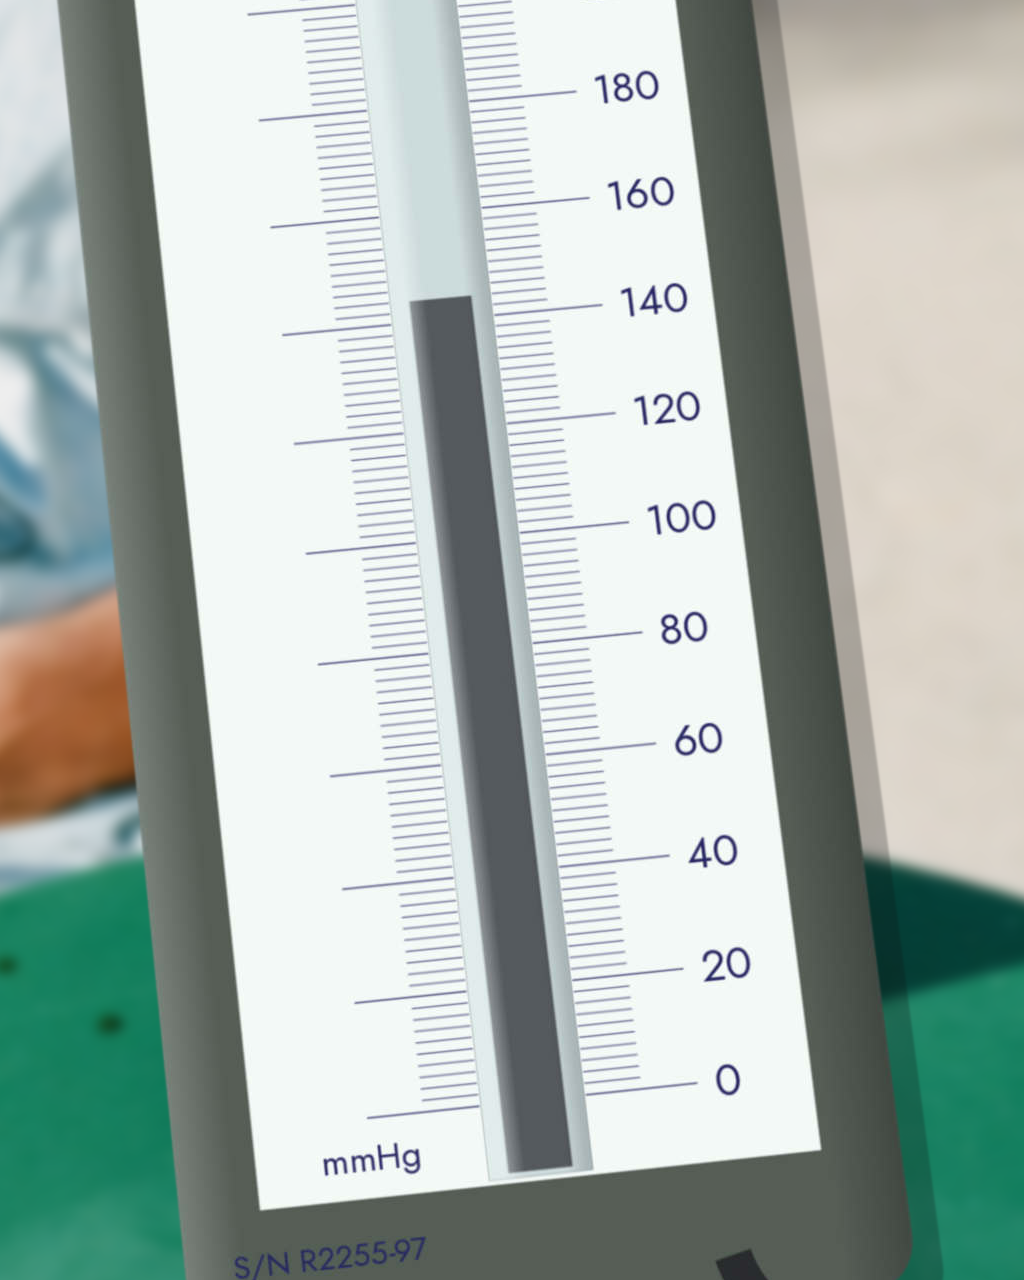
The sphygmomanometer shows {"value": 144, "unit": "mmHg"}
